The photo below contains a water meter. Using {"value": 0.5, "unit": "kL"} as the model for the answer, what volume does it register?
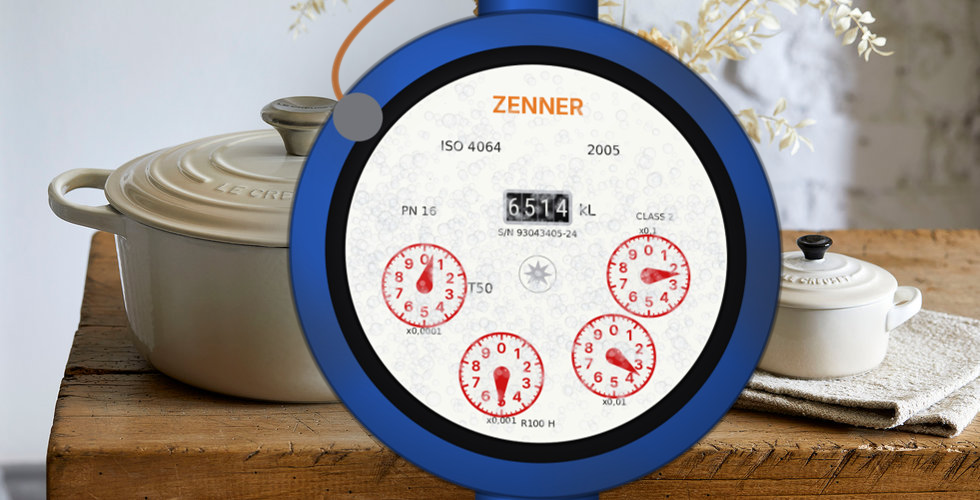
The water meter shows {"value": 6514.2350, "unit": "kL"}
